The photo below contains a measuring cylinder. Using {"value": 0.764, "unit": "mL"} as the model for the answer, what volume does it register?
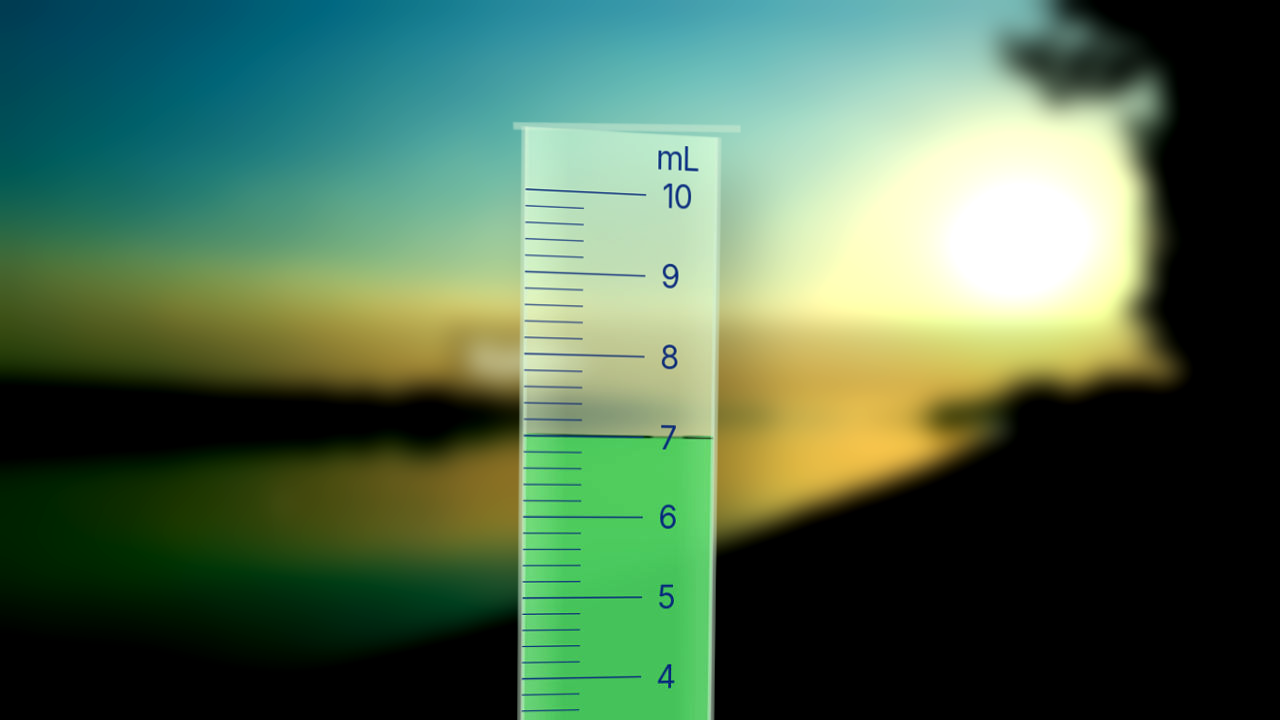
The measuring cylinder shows {"value": 7, "unit": "mL"}
